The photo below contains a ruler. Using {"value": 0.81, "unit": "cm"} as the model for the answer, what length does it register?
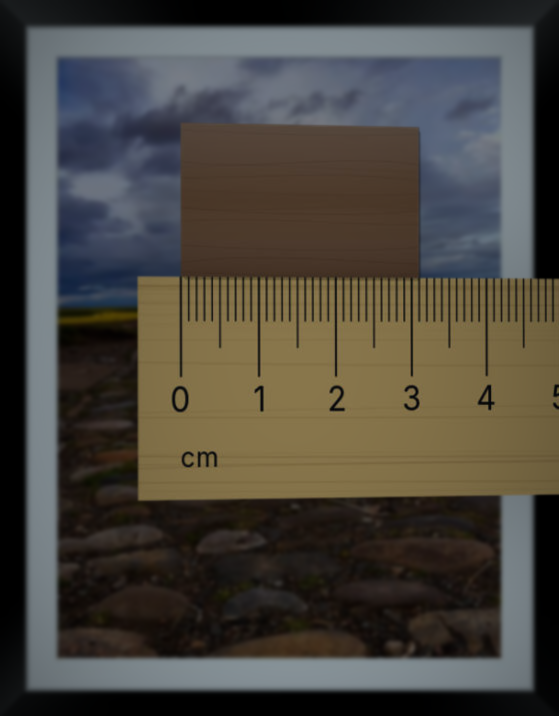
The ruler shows {"value": 3.1, "unit": "cm"}
